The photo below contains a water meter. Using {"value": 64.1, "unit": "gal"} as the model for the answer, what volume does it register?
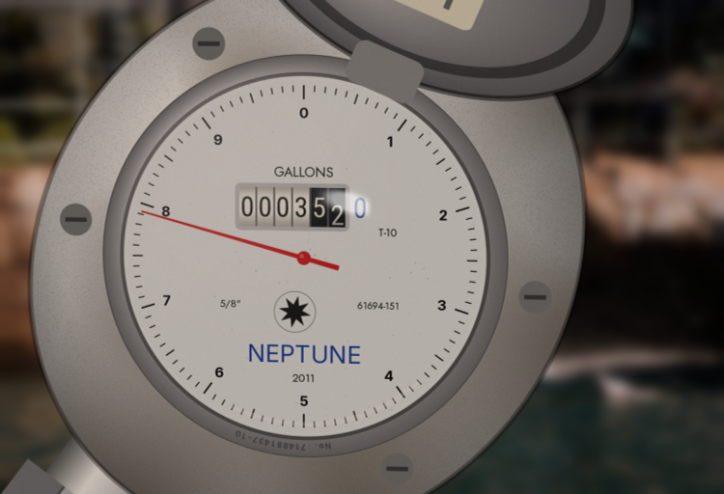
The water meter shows {"value": 3517.9, "unit": "gal"}
